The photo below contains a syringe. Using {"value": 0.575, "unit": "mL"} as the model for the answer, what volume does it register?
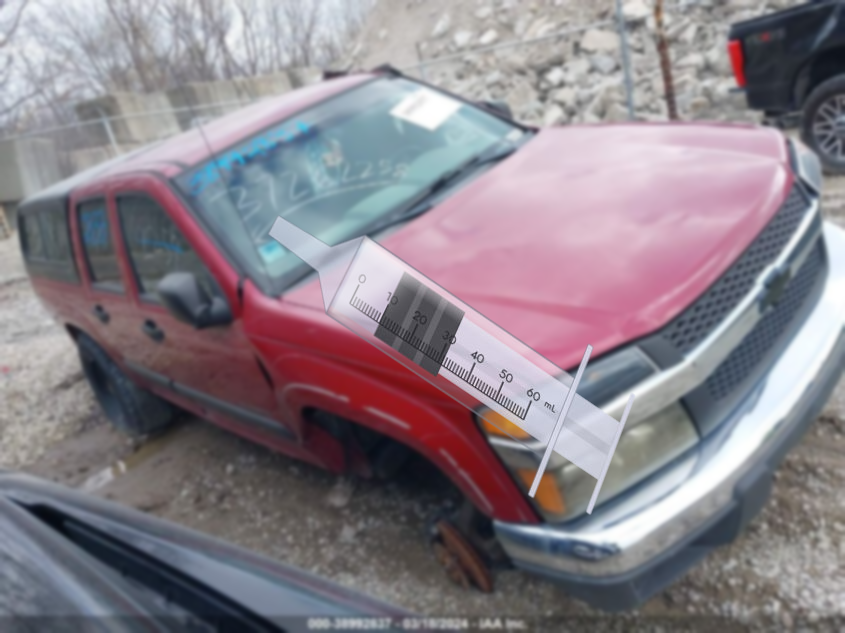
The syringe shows {"value": 10, "unit": "mL"}
